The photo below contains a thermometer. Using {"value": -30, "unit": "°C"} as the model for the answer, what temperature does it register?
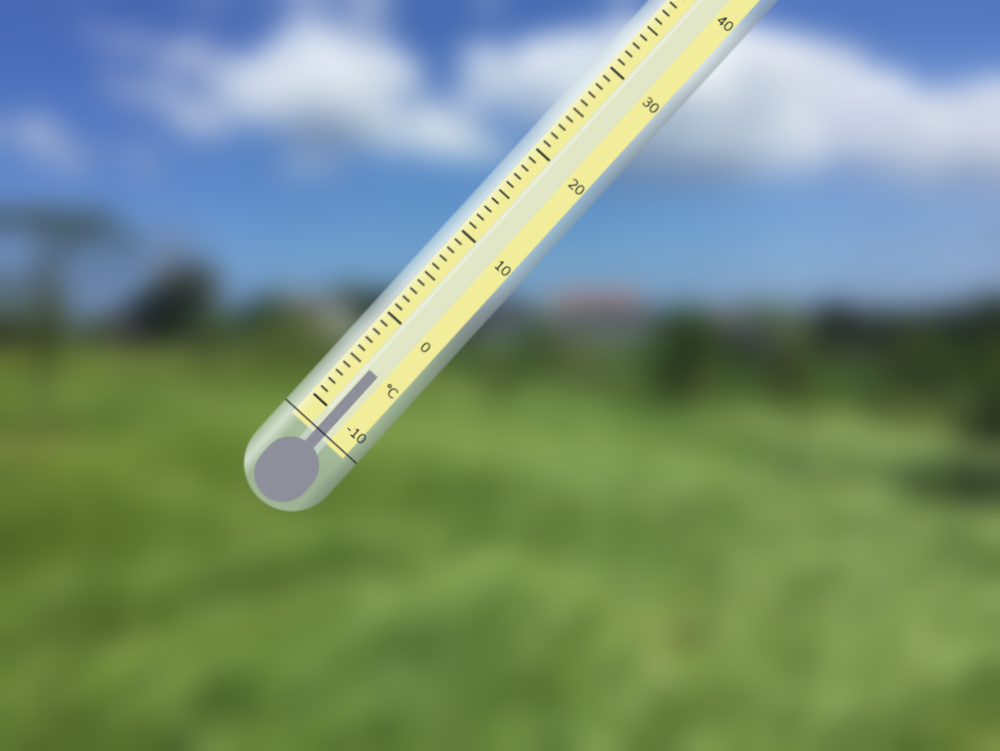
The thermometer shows {"value": -5, "unit": "°C"}
